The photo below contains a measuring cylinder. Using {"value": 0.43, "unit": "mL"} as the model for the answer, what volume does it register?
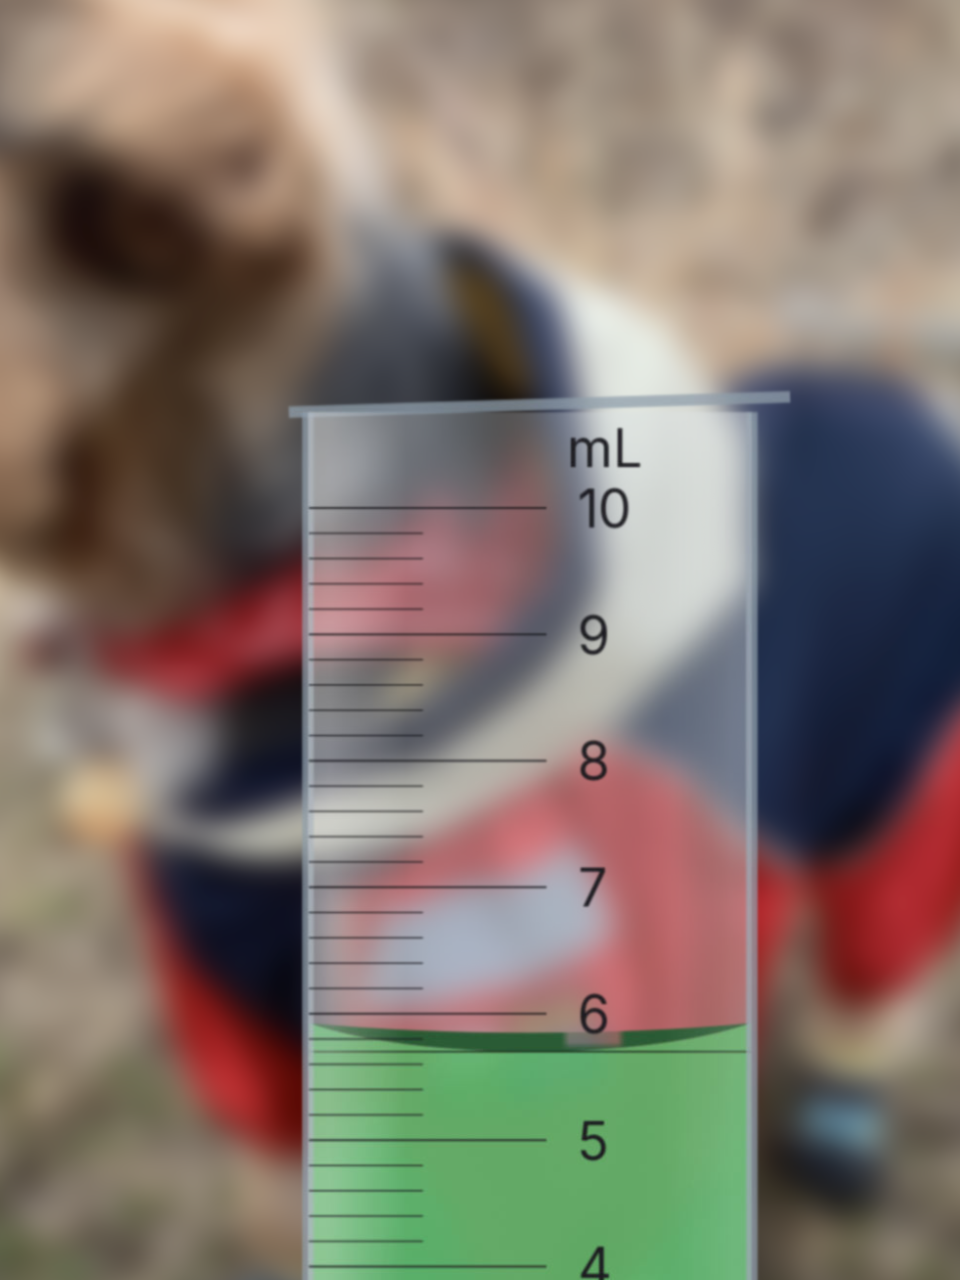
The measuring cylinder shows {"value": 5.7, "unit": "mL"}
